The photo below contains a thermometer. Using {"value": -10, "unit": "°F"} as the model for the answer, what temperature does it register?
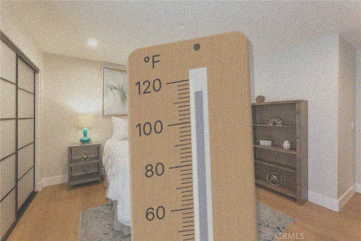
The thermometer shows {"value": 114, "unit": "°F"}
